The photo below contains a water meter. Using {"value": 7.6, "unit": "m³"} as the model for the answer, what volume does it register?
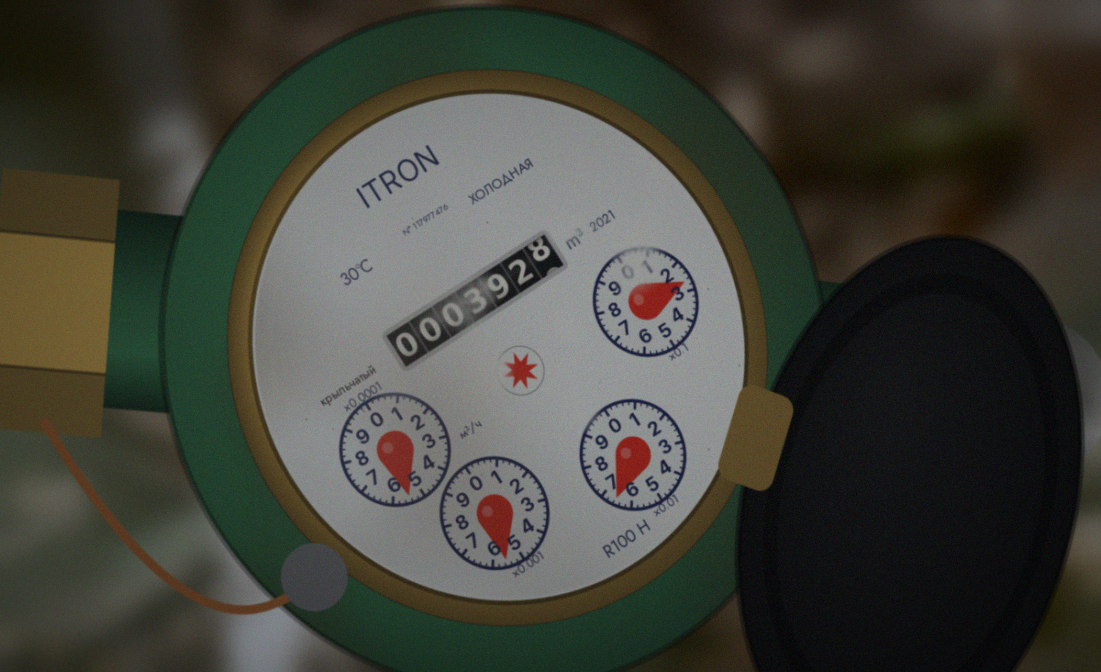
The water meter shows {"value": 3928.2655, "unit": "m³"}
